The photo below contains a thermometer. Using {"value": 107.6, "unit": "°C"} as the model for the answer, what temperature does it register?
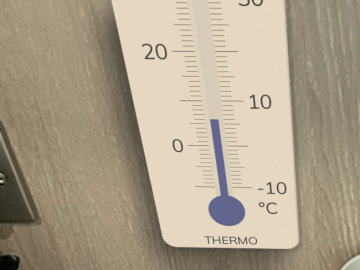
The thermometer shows {"value": 6, "unit": "°C"}
